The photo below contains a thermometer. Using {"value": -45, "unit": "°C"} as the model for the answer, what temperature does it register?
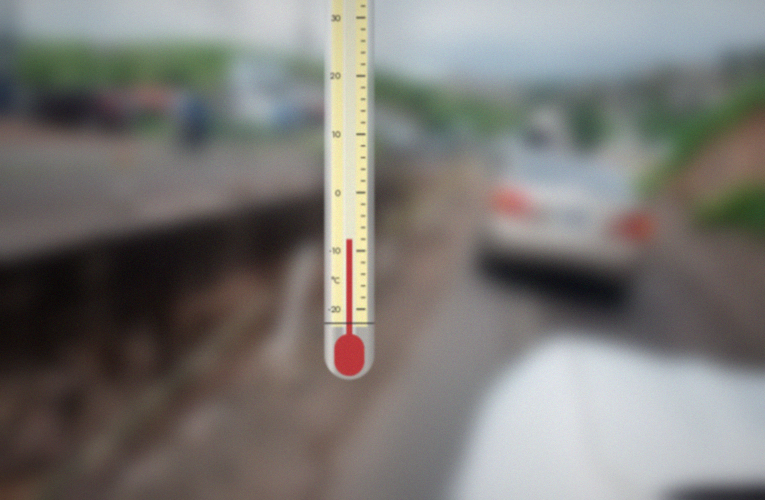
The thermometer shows {"value": -8, "unit": "°C"}
